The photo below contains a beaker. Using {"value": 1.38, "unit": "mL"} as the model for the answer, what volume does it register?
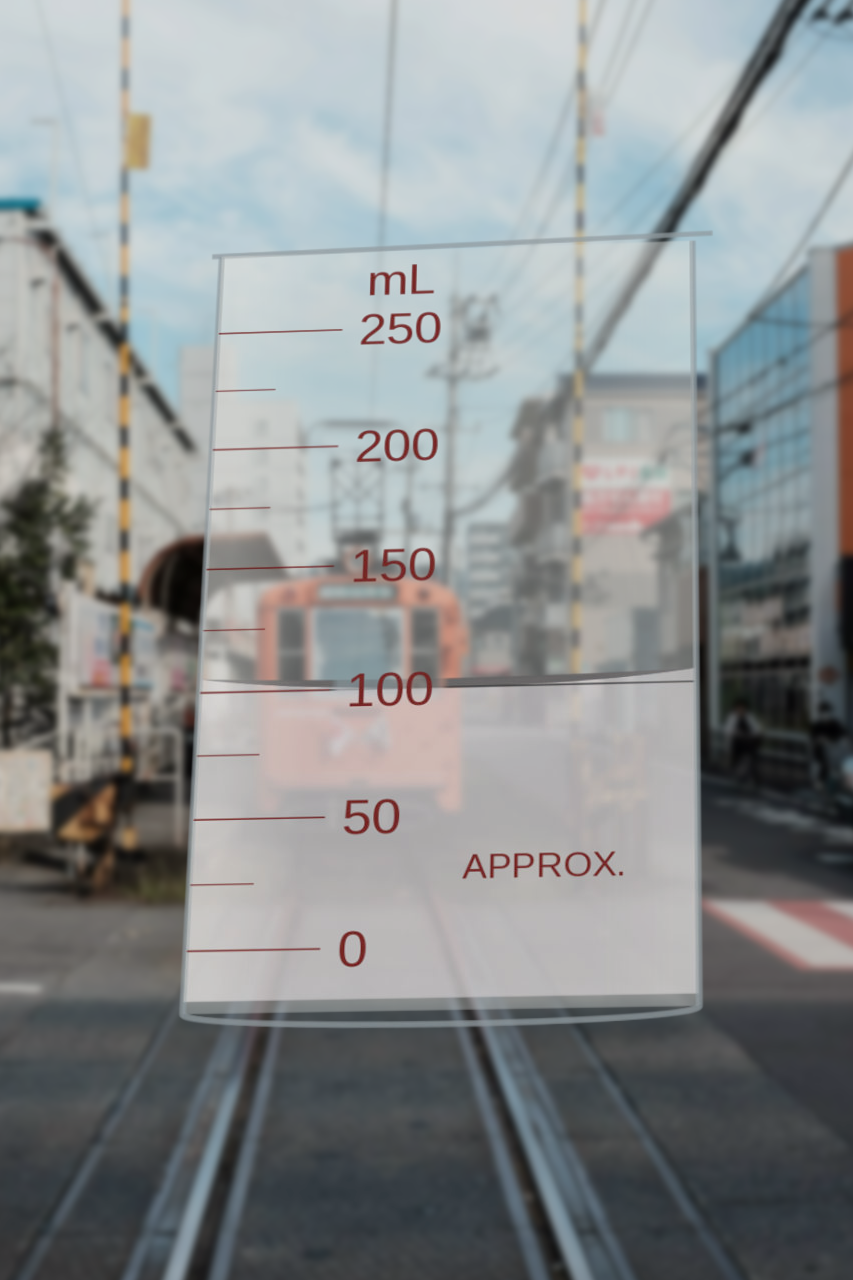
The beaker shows {"value": 100, "unit": "mL"}
